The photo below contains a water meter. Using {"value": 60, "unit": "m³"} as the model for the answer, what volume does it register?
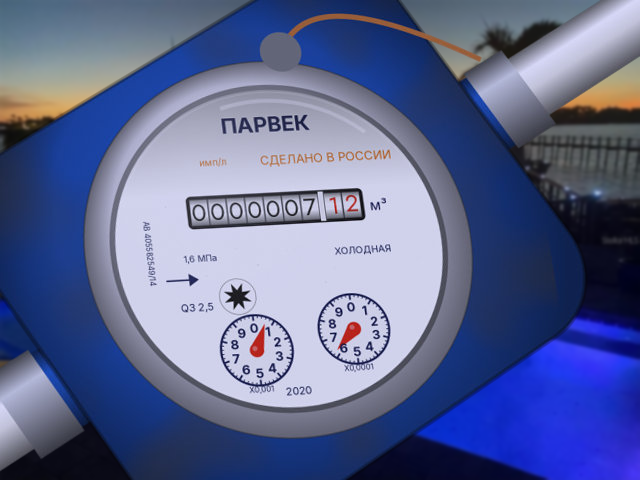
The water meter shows {"value": 7.1206, "unit": "m³"}
